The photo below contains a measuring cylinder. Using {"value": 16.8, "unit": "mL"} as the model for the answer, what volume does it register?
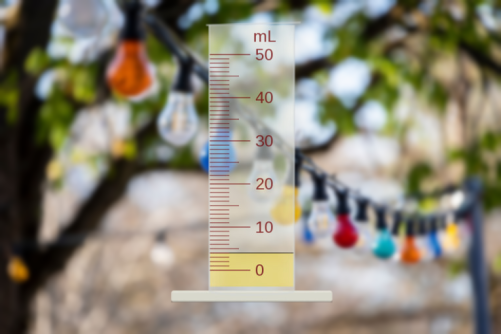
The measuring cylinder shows {"value": 4, "unit": "mL"}
